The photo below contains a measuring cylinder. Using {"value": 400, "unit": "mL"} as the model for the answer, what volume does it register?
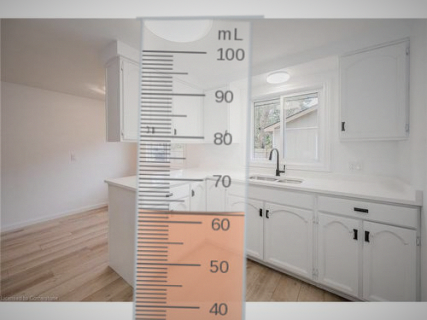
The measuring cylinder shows {"value": 62, "unit": "mL"}
